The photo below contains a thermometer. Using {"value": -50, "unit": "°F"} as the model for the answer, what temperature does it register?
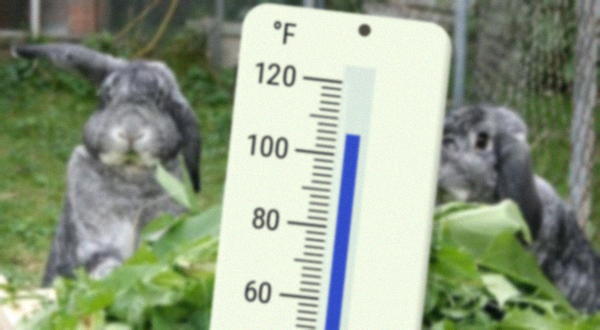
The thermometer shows {"value": 106, "unit": "°F"}
